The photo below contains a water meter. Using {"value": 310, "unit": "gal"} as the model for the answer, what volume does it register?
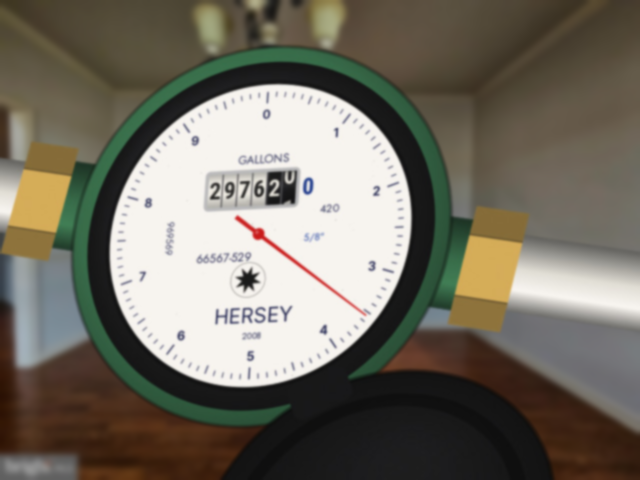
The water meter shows {"value": 2976203.5, "unit": "gal"}
